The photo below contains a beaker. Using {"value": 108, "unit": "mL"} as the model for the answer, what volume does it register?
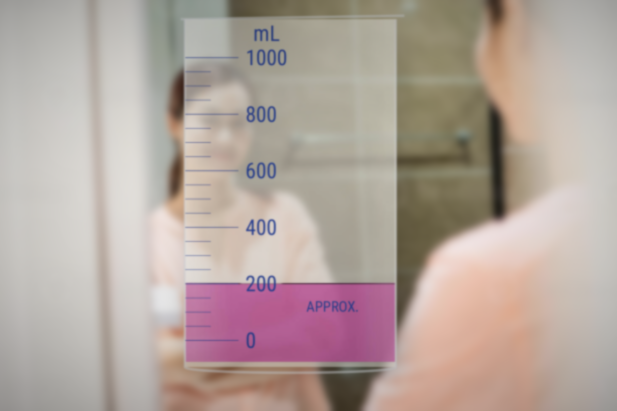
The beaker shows {"value": 200, "unit": "mL"}
